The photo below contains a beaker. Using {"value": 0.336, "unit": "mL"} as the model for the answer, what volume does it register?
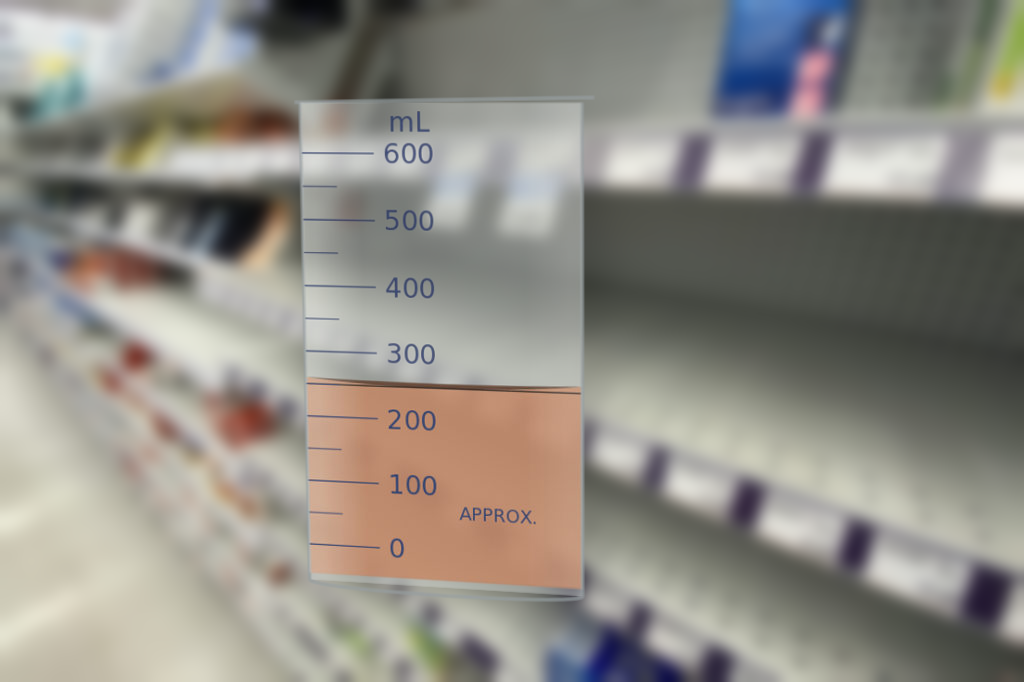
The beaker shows {"value": 250, "unit": "mL"}
